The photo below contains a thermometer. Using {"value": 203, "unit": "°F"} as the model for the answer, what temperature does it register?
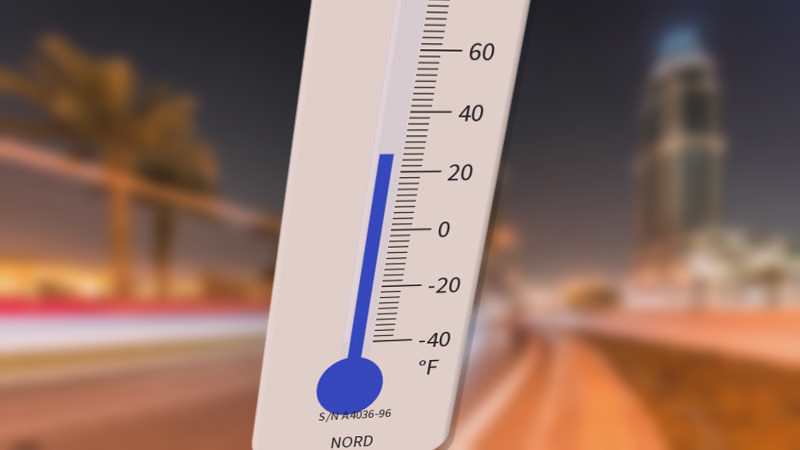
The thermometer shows {"value": 26, "unit": "°F"}
